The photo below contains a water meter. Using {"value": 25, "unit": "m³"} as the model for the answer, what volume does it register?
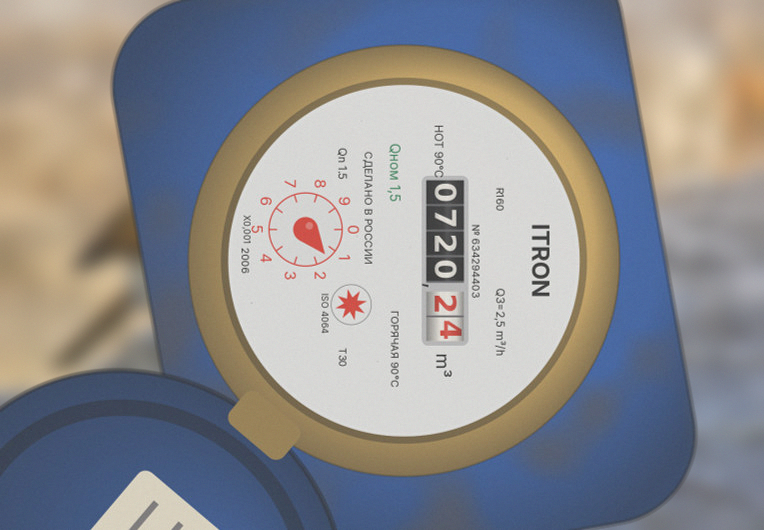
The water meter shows {"value": 720.241, "unit": "m³"}
